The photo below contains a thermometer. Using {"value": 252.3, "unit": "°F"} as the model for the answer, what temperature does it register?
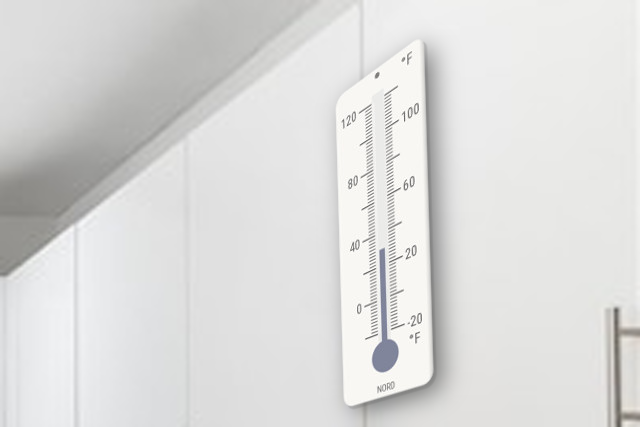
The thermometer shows {"value": 30, "unit": "°F"}
